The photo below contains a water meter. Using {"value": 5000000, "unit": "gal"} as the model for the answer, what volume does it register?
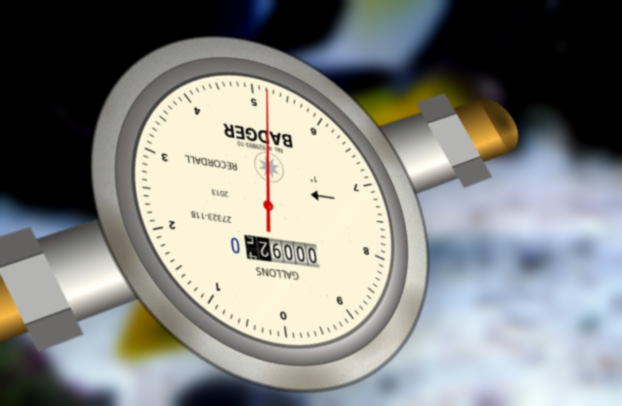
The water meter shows {"value": 9245.2, "unit": "gal"}
